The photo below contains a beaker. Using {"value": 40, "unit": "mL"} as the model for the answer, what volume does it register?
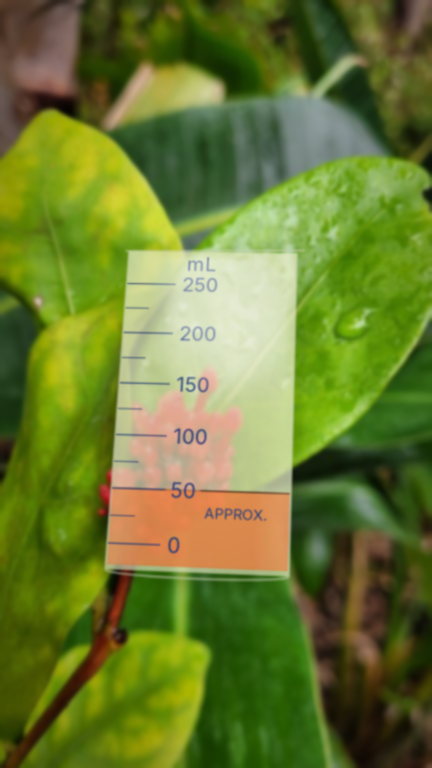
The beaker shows {"value": 50, "unit": "mL"}
